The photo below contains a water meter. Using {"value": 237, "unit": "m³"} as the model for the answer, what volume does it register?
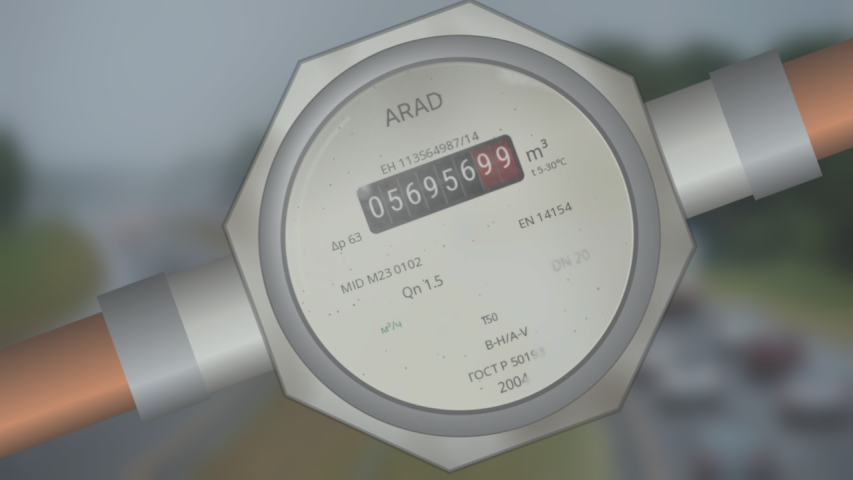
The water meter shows {"value": 56956.99, "unit": "m³"}
